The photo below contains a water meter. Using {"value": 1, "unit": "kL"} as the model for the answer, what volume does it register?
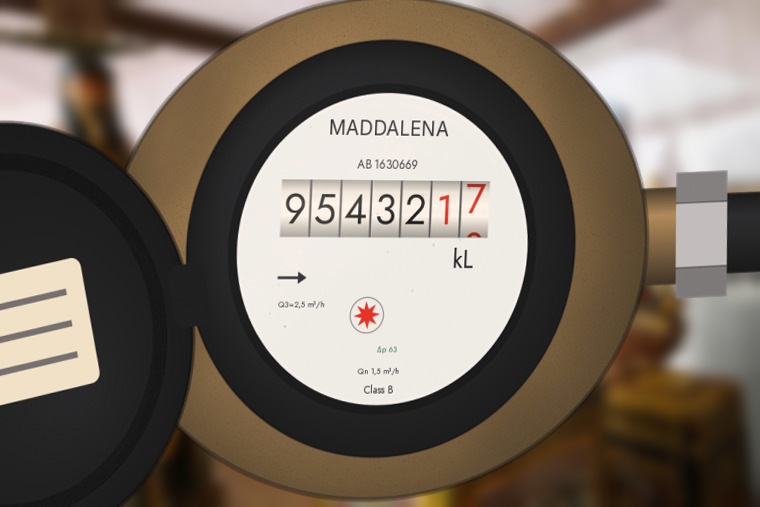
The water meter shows {"value": 95432.17, "unit": "kL"}
